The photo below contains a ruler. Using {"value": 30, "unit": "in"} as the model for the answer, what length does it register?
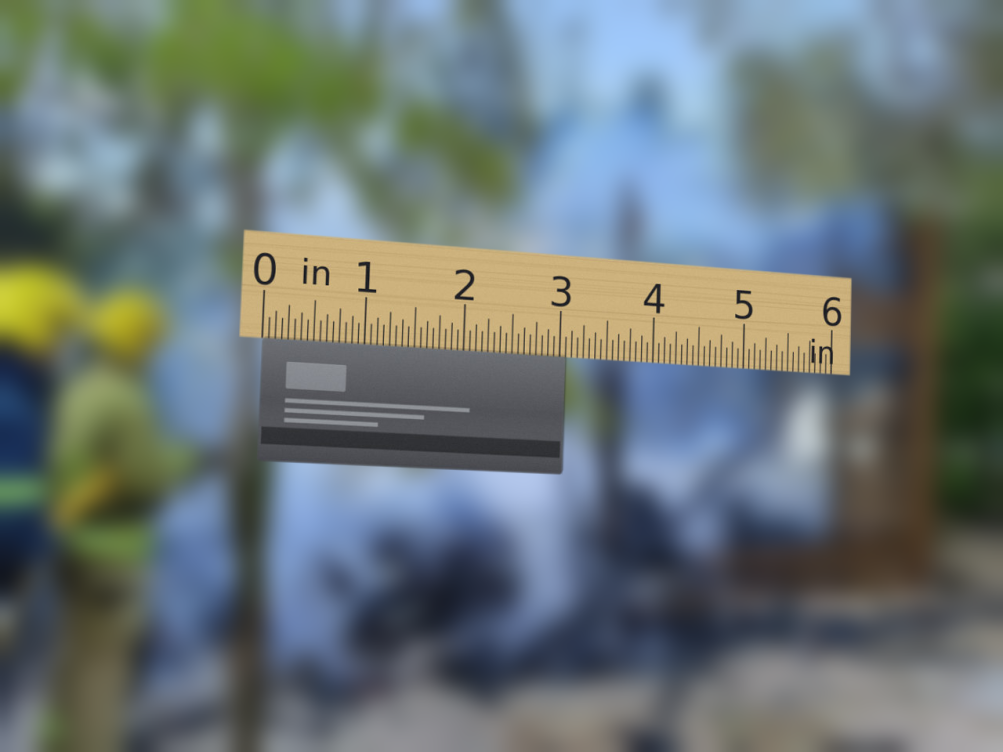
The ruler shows {"value": 3.0625, "unit": "in"}
